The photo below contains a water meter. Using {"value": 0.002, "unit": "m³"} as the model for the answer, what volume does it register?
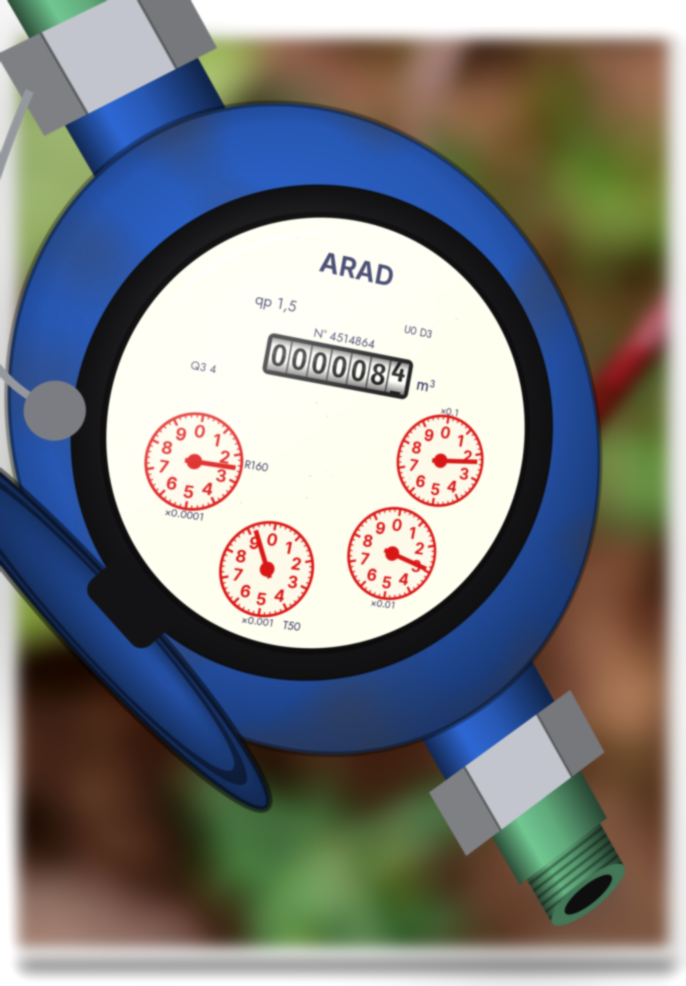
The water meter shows {"value": 84.2292, "unit": "m³"}
